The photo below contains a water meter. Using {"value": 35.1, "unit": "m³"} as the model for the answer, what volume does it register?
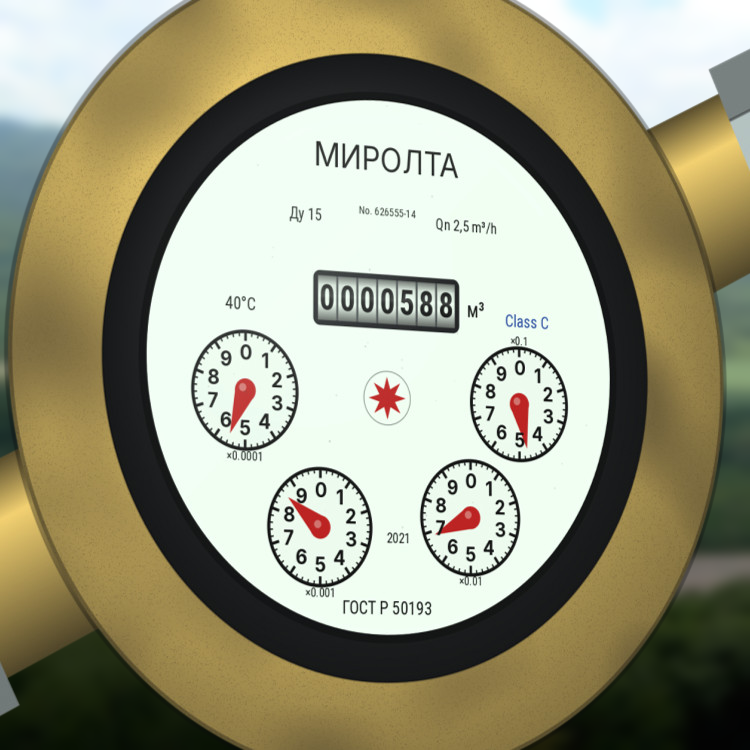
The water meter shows {"value": 588.4685, "unit": "m³"}
